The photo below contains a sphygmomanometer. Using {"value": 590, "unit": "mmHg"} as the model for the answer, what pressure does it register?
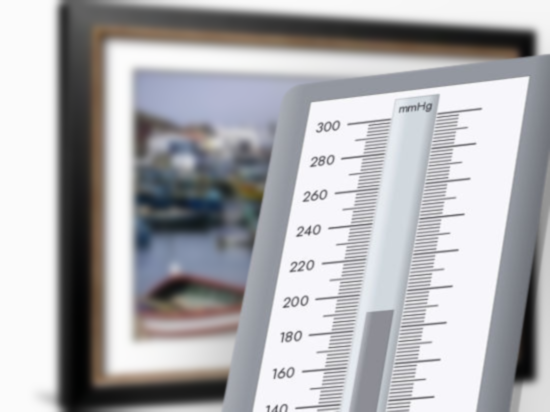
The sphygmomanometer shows {"value": 190, "unit": "mmHg"}
